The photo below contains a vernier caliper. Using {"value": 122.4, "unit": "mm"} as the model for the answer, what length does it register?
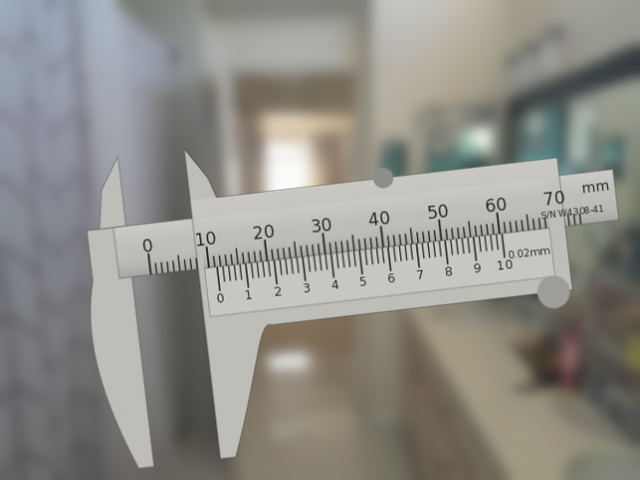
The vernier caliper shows {"value": 11.4, "unit": "mm"}
